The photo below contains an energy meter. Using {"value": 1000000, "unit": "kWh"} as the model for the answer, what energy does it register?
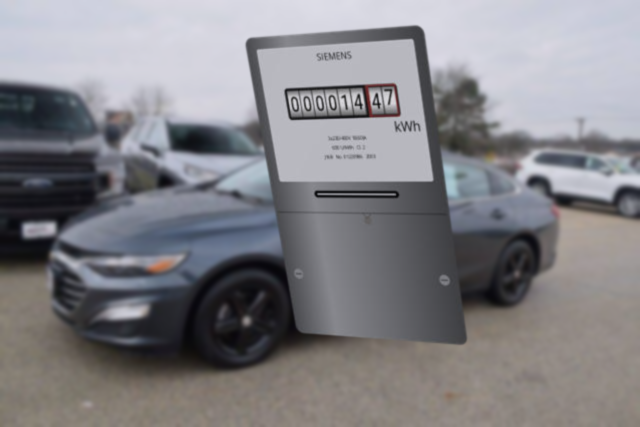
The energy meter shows {"value": 14.47, "unit": "kWh"}
